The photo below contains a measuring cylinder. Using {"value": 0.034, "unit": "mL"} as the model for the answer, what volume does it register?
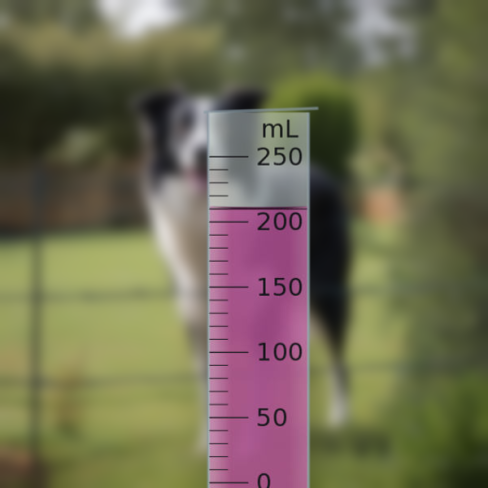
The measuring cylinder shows {"value": 210, "unit": "mL"}
